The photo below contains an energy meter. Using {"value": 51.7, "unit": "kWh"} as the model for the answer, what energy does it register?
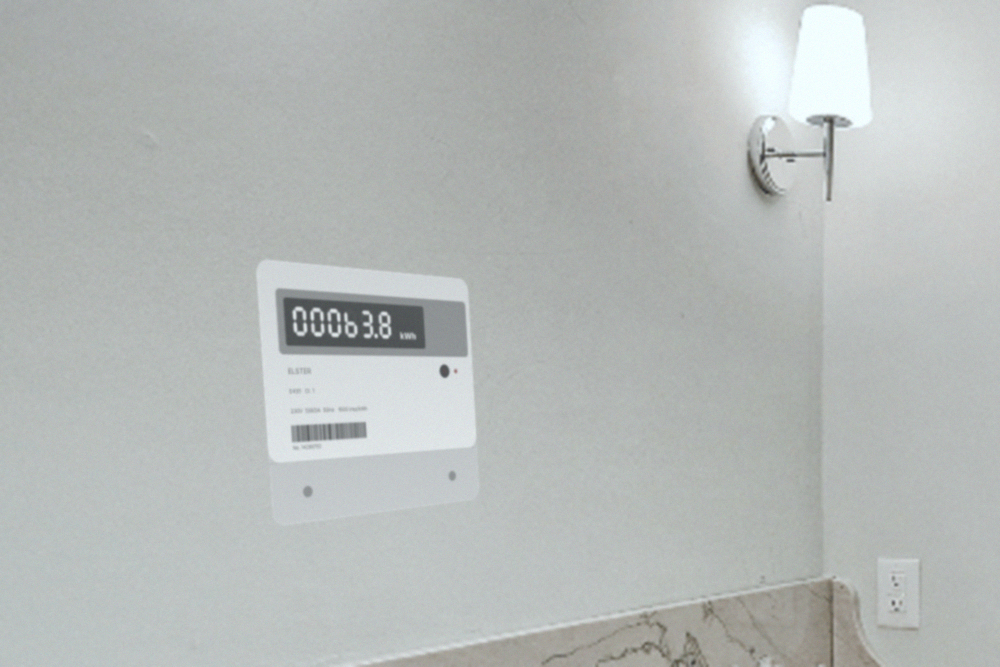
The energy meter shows {"value": 63.8, "unit": "kWh"}
